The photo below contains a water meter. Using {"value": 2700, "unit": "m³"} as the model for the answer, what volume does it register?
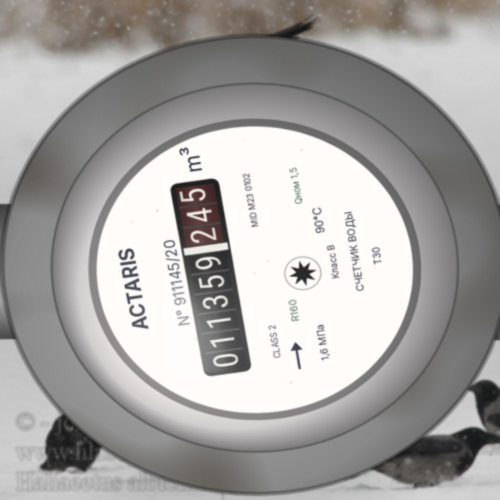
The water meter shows {"value": 11359.245, "unit": "m³"}
